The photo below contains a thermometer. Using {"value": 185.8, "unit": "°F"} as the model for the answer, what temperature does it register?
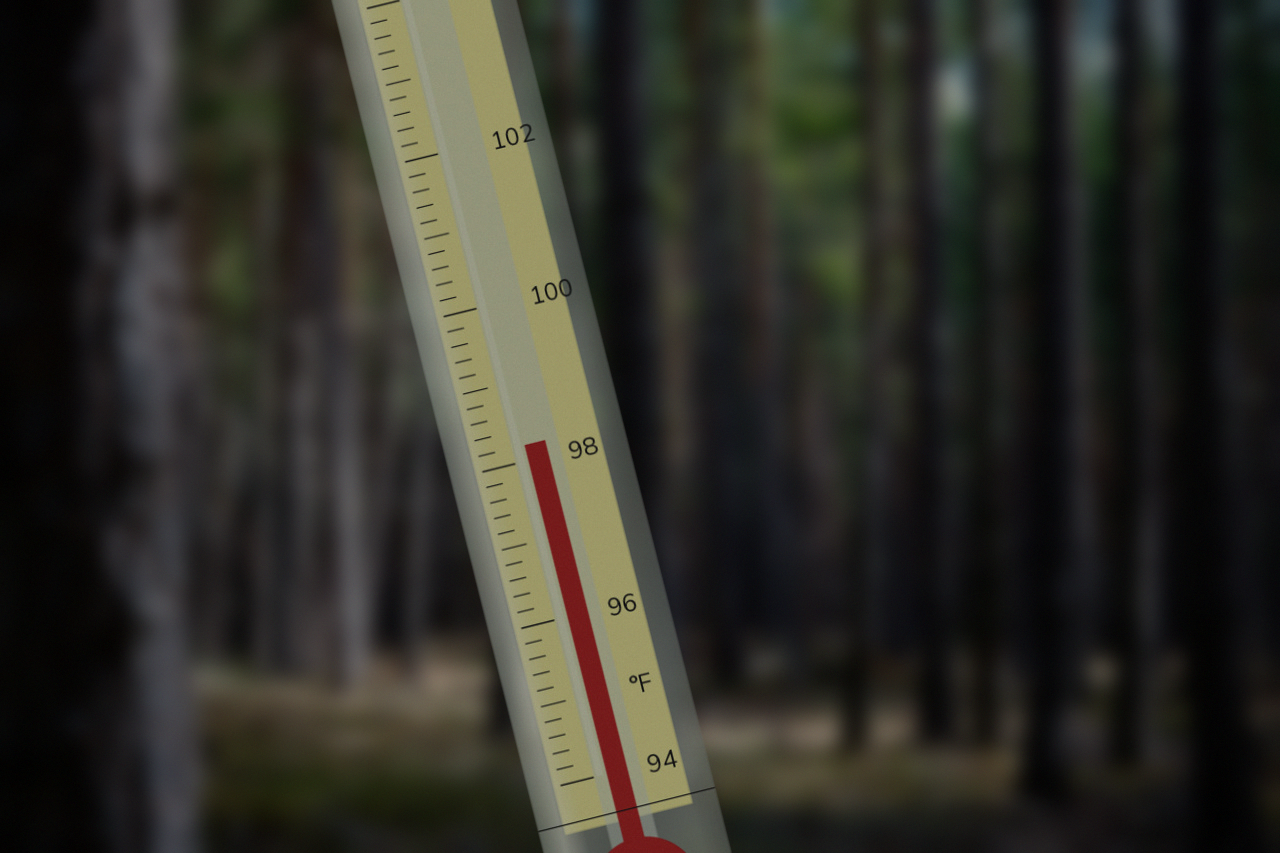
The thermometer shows {"value": 98.2, "unit": "°F"}
